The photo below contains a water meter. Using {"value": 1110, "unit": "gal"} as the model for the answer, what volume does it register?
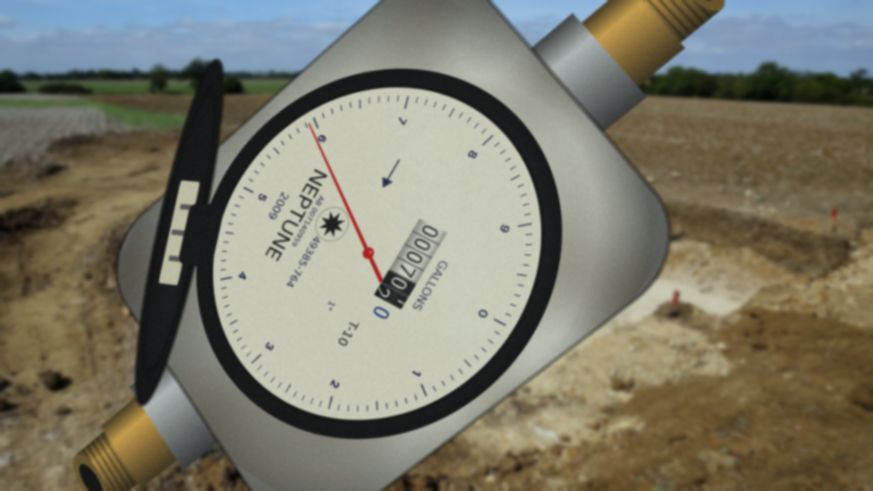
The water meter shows {"value": 7015.9, "unit": "gal"}
